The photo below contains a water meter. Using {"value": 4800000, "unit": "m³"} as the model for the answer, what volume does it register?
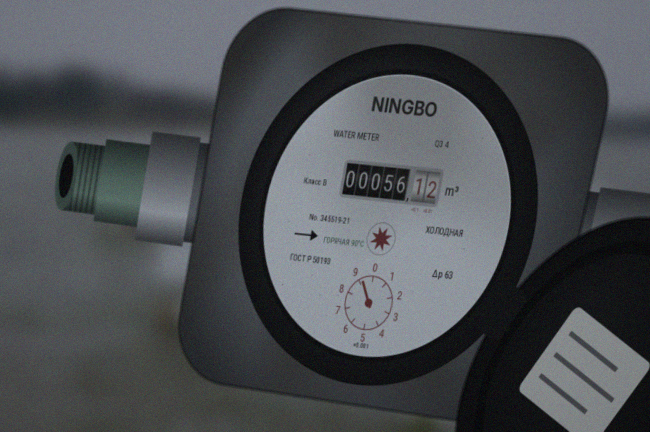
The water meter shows {"value": 56.119, "unit": "m³"}
